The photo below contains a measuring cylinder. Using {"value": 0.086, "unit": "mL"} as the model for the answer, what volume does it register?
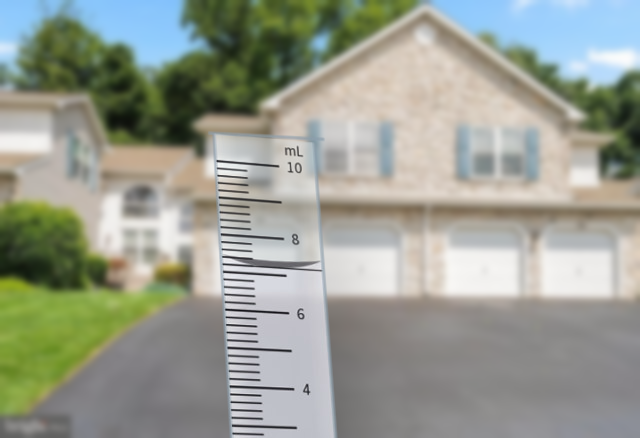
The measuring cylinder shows {"value": 7.2, "unit": "mL"}
